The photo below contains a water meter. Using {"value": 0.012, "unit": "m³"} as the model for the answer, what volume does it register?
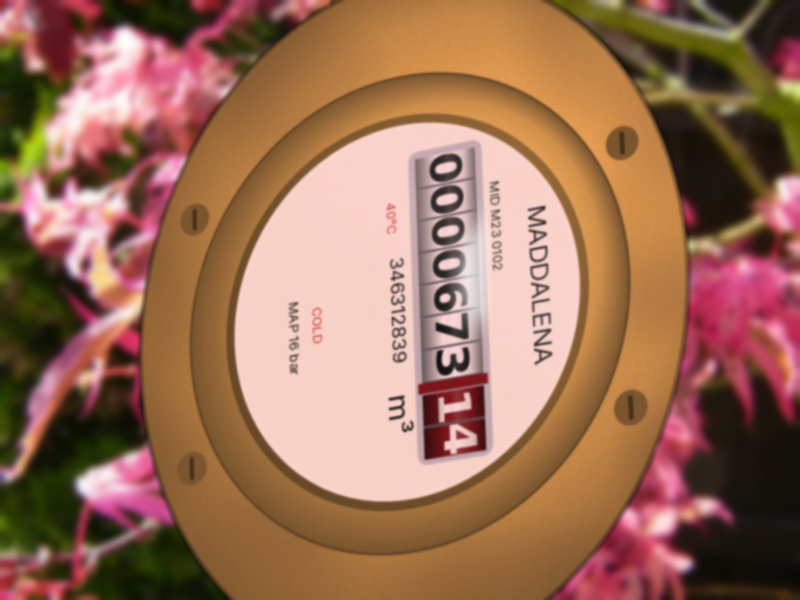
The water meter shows {"value": 673.14, "unit": "m³"}
